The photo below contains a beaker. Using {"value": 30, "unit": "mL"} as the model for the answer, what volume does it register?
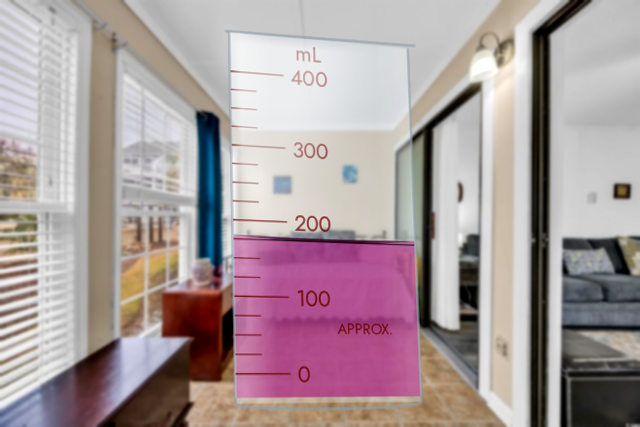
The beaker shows {"value": 175, "unit": "mL"}
